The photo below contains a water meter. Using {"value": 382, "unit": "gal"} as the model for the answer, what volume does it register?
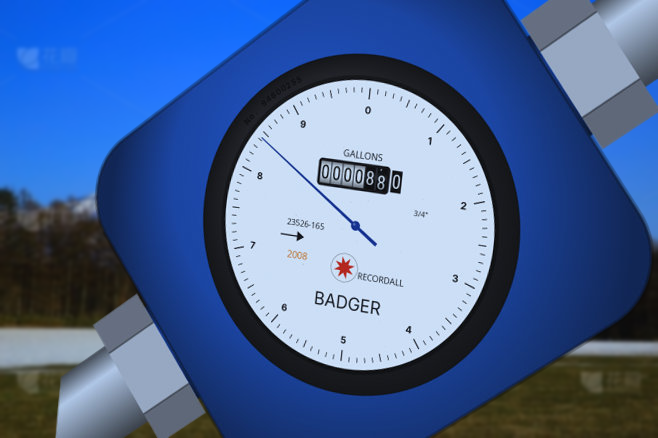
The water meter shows {"value": 878.4, "unit": "gal"}
